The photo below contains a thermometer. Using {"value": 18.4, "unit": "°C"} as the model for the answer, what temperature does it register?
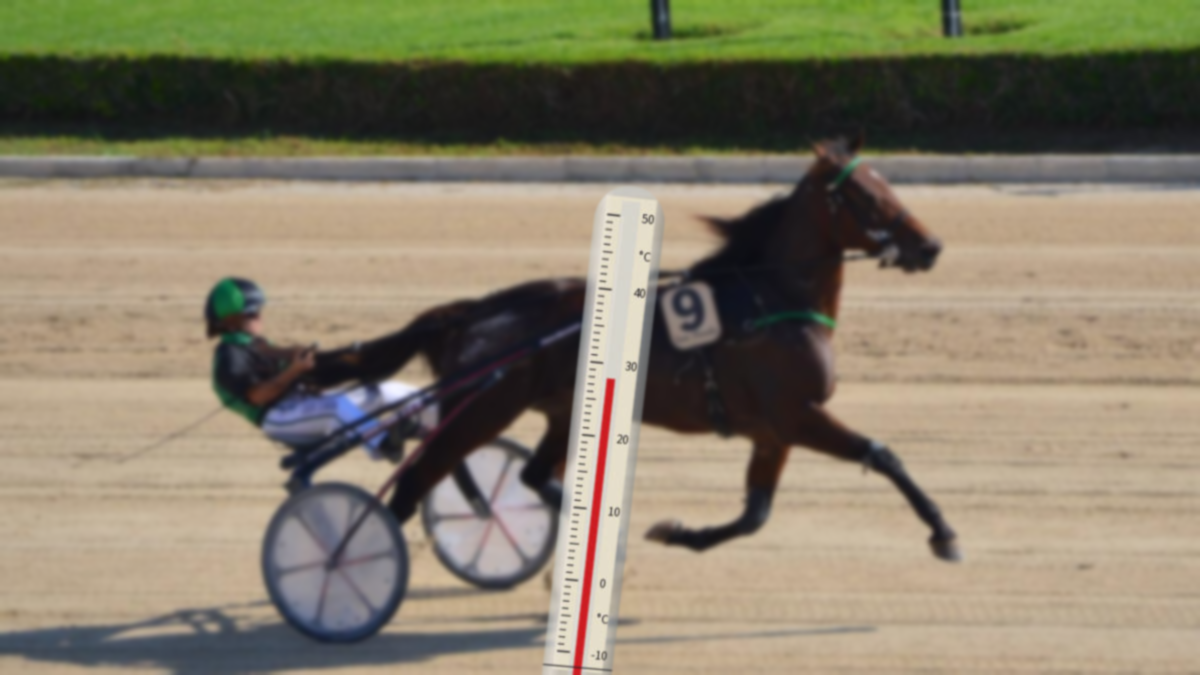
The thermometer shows {"value": 28, "unit": "°C"}
